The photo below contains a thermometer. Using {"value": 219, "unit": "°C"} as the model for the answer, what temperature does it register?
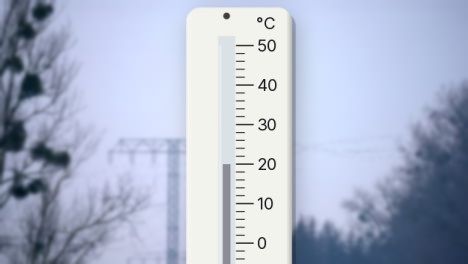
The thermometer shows {"value": 20, "unit": "°C"}
